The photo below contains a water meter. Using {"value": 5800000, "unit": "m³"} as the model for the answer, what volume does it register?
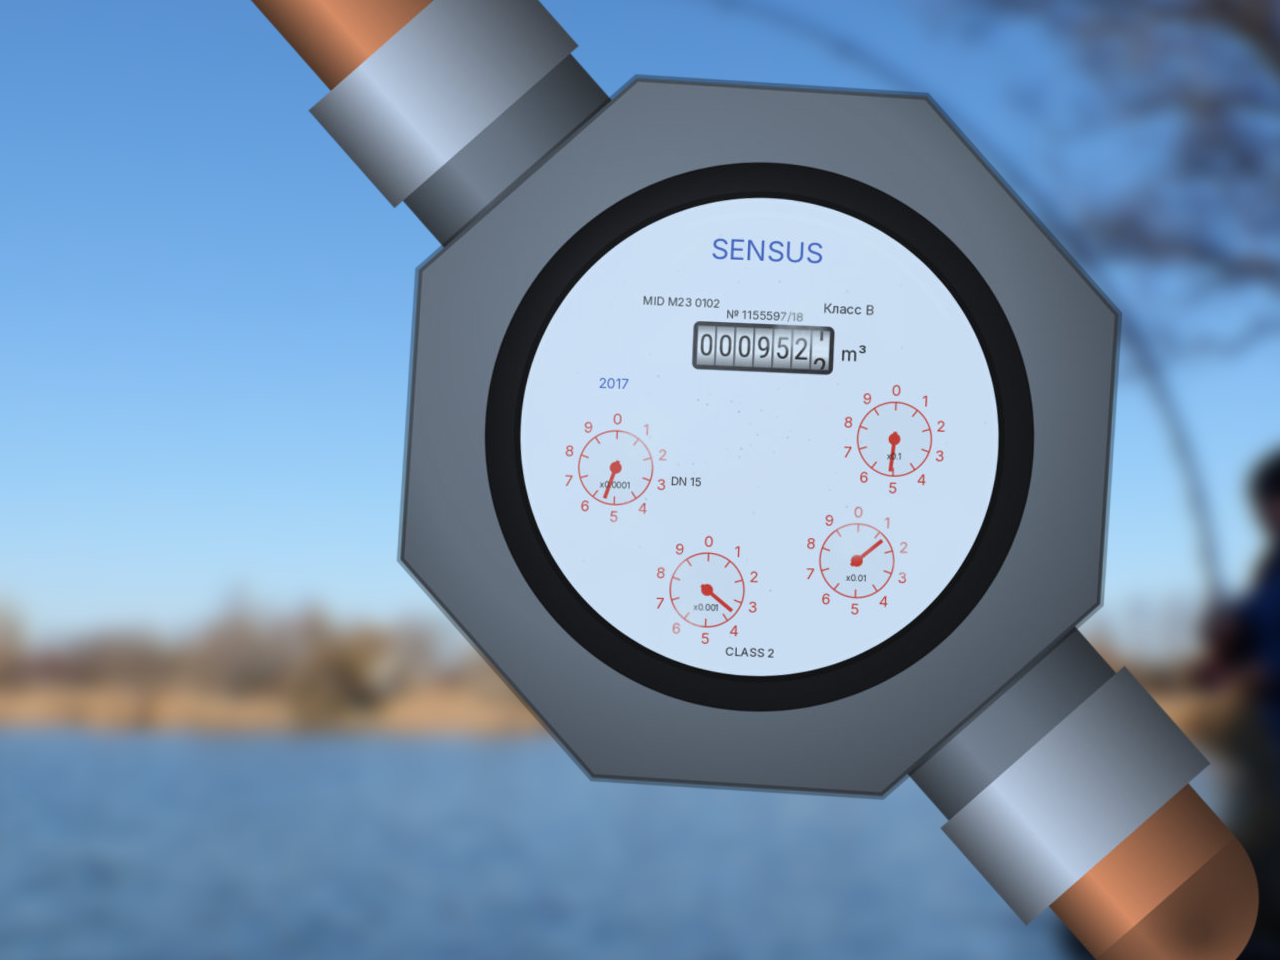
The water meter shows {"value": 9521.5135, "unit": "m³"}
